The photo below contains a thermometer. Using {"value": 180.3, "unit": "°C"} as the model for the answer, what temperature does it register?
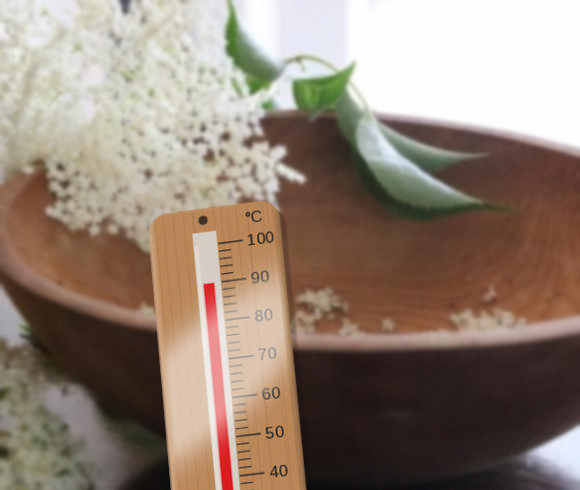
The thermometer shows {"value": 90, "unit": "°C"}
